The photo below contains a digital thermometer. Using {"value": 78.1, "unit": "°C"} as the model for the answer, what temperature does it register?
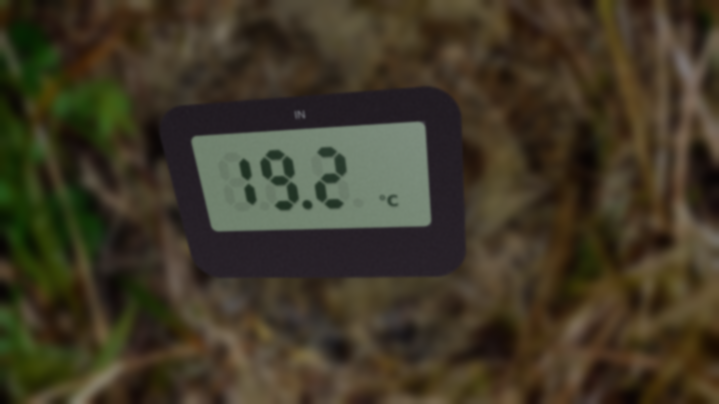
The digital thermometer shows {"value": 19.2, "unit": "°C"}
